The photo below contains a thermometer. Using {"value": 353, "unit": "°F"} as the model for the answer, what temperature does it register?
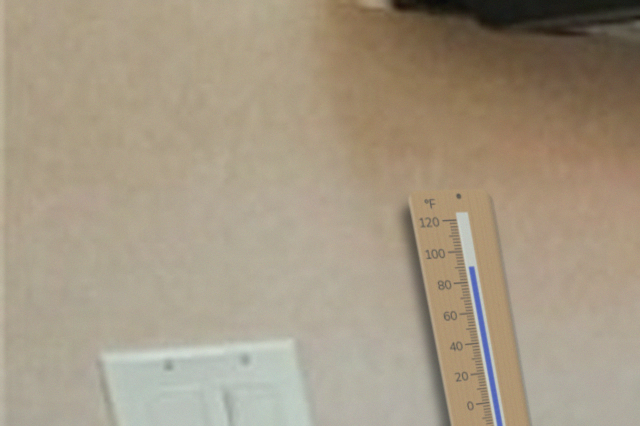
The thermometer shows {"value": 90, "unit": "°F"}
